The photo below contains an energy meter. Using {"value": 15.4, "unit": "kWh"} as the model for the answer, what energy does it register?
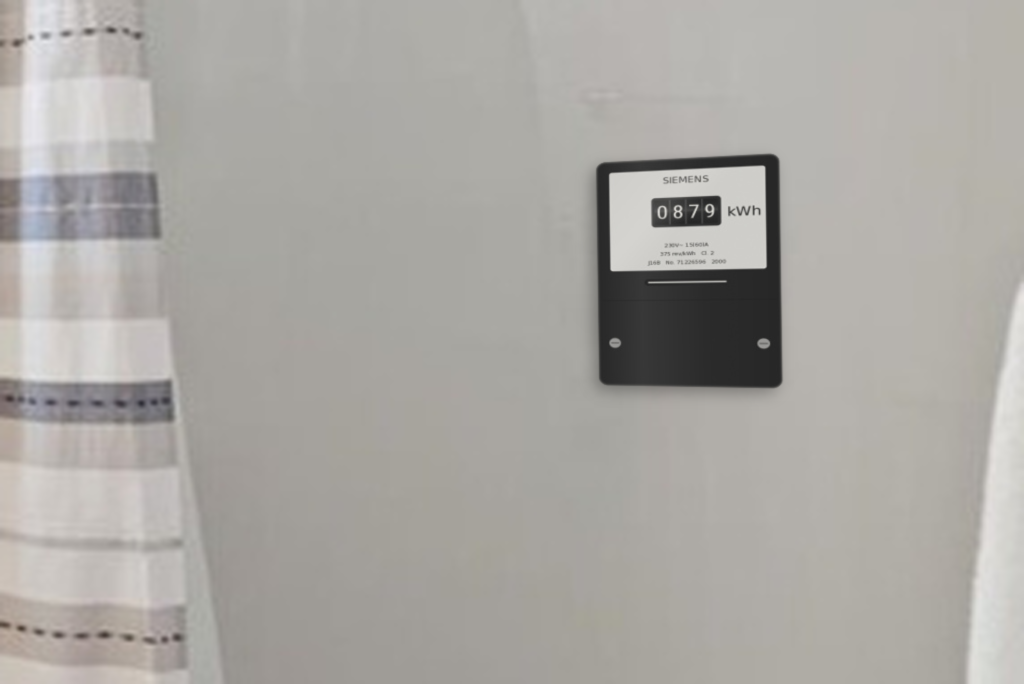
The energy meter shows {"value": 879, "unit": "kWh"}
